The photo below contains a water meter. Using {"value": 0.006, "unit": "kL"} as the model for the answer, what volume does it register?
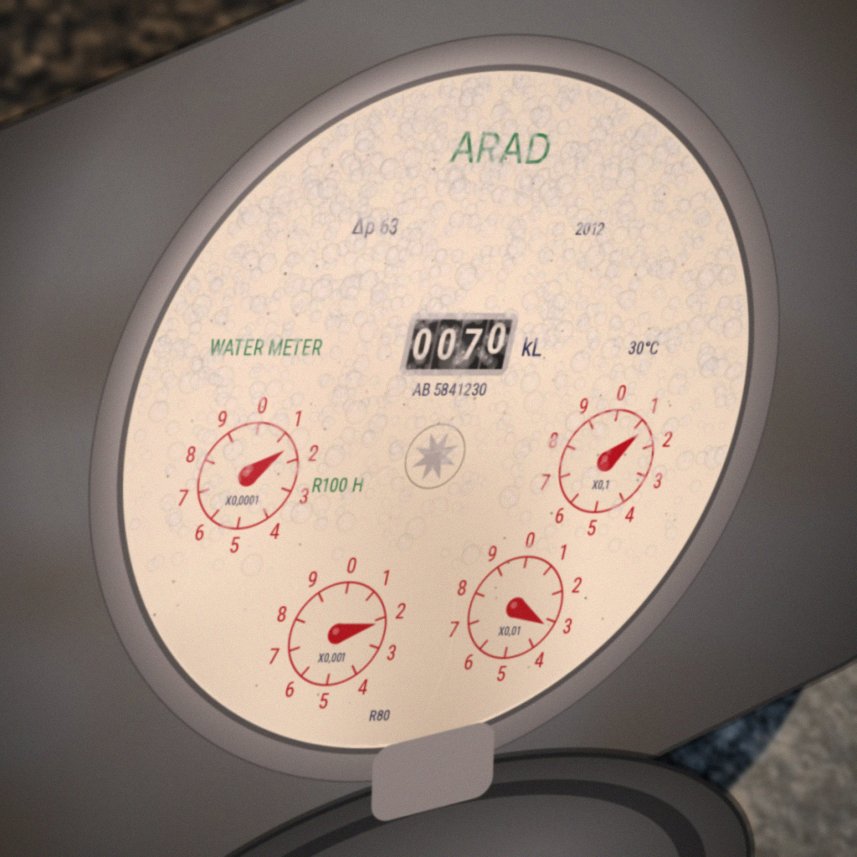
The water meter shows {"value": 70.1321, "unit": "kL"}
